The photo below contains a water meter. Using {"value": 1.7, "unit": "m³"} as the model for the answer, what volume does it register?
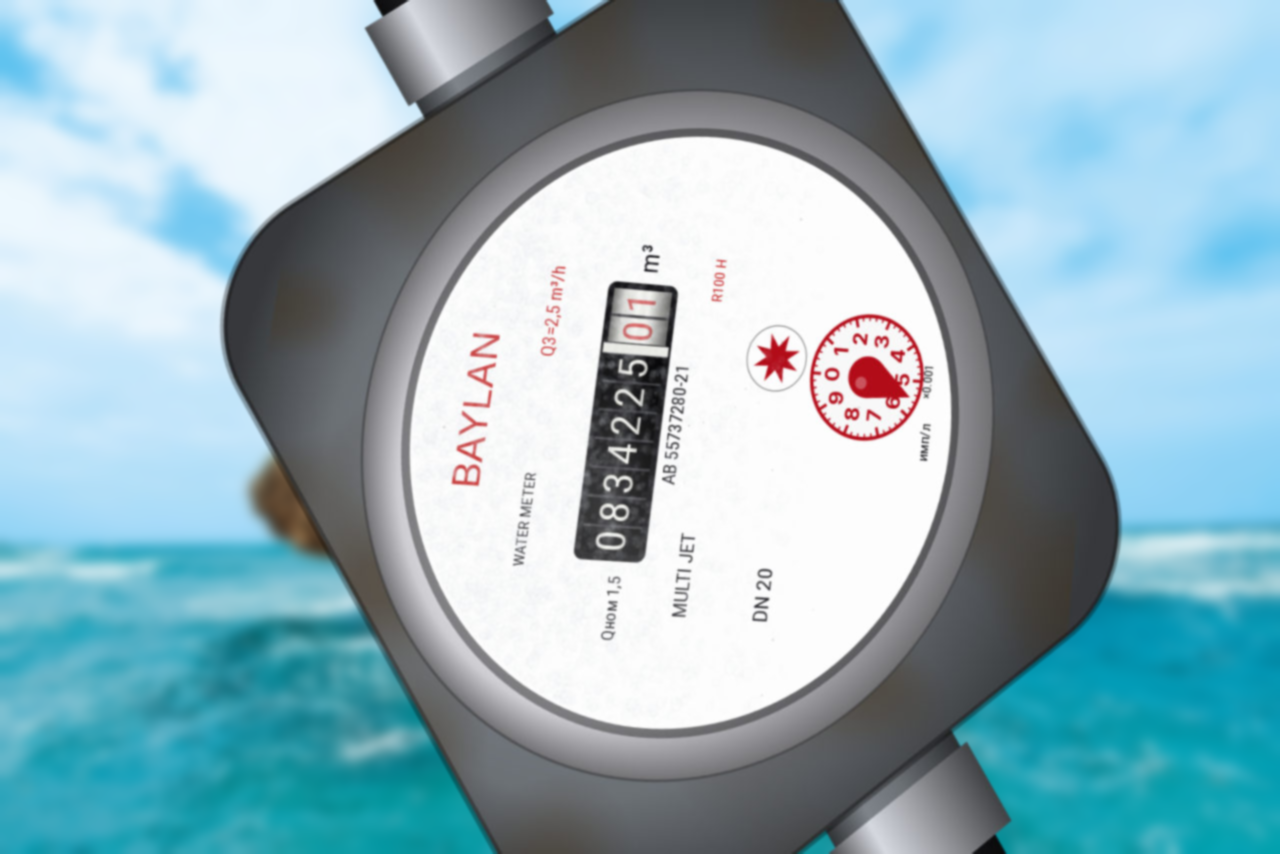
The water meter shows {"value": 834225.015, "unit": "m³"}
